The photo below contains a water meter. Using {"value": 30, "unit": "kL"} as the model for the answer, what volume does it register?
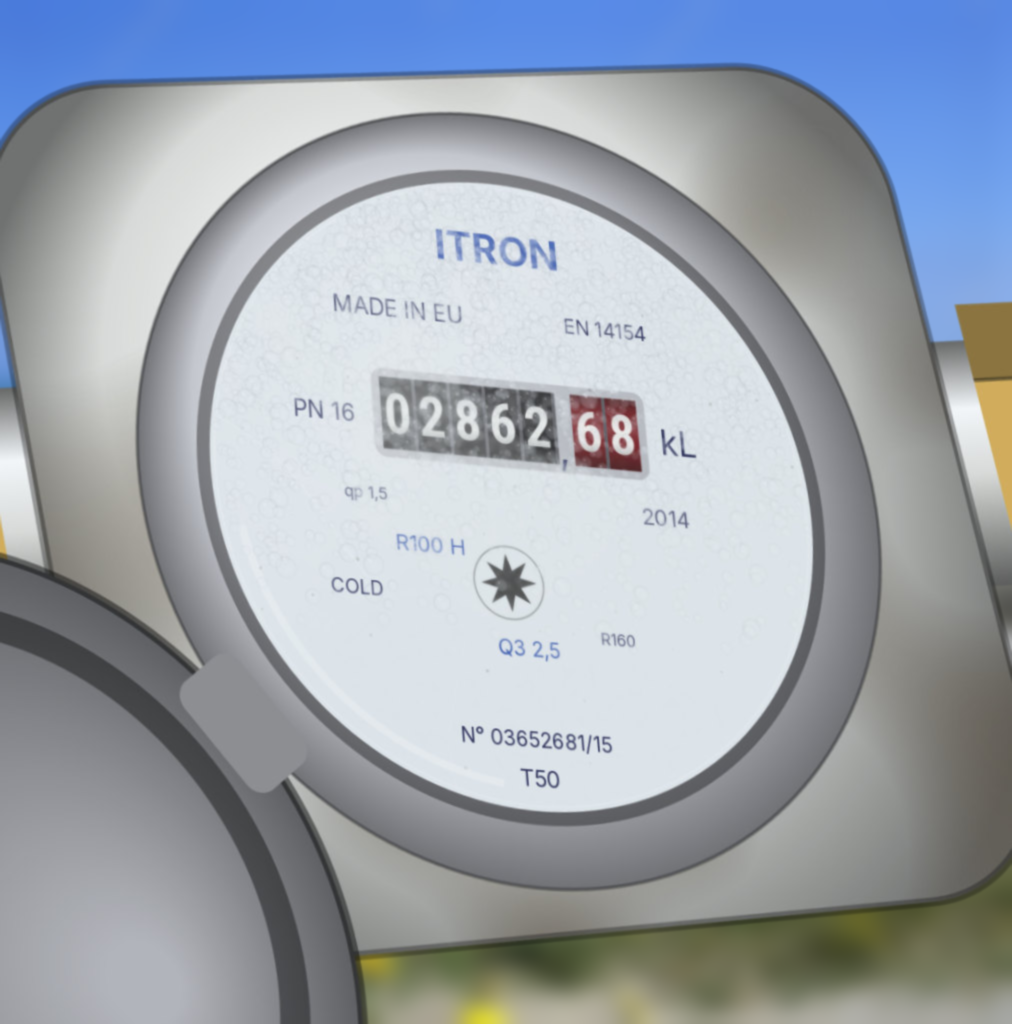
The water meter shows {"value": 2862.68, "unit": "kL"}
